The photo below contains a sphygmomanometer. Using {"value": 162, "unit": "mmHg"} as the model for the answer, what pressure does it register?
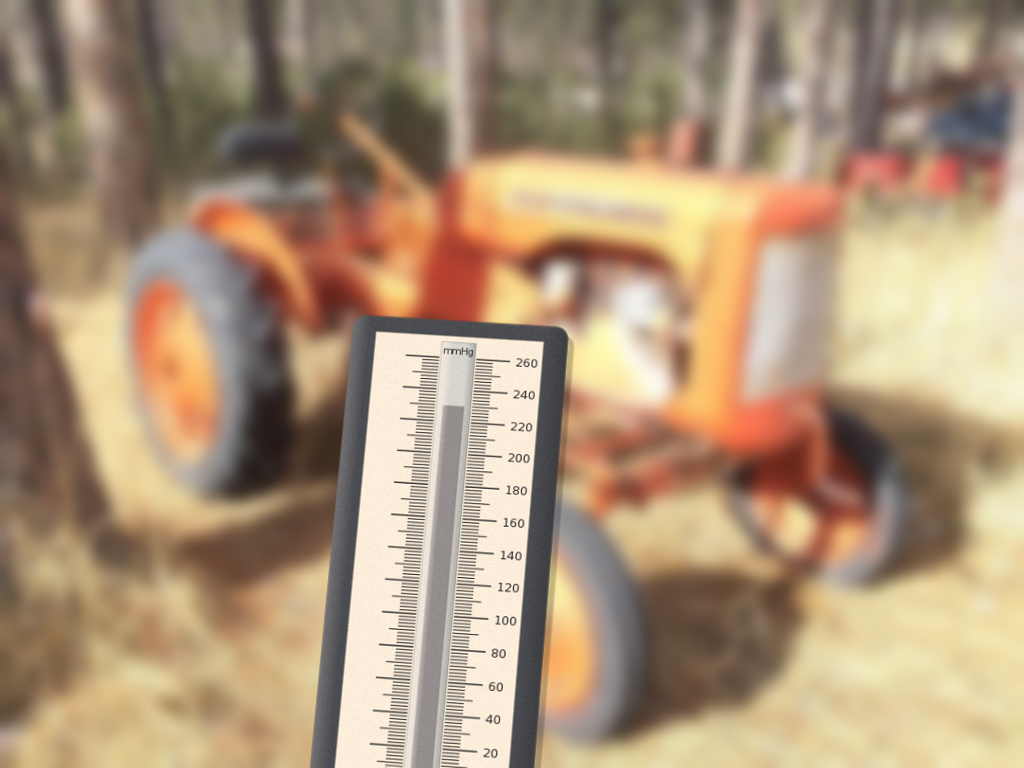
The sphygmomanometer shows {"value": 230, "unit": "mmHg"}
